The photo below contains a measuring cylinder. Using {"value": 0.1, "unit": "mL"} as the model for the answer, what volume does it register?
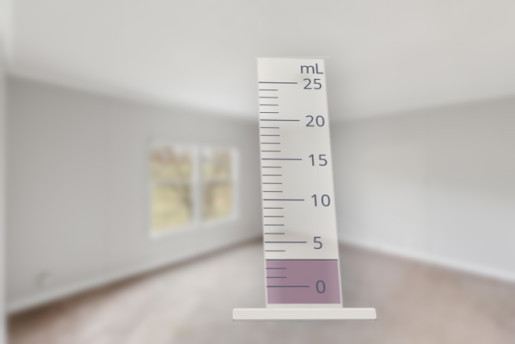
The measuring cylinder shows {"value": 3, "unit": "mL"}
